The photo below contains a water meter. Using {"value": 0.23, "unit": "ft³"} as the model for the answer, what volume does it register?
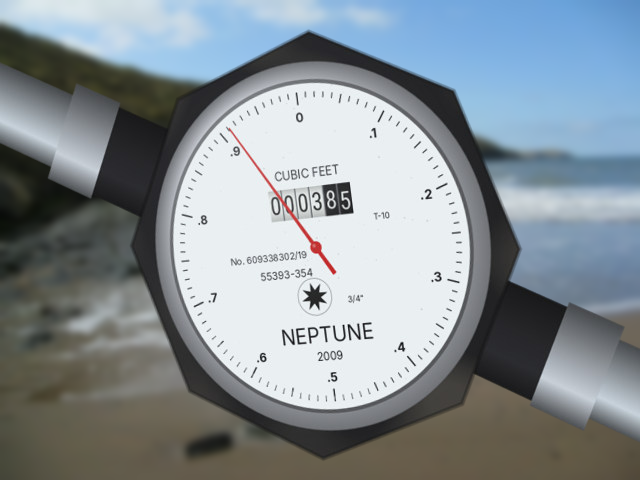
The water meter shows {"value": 384.91, "unit": "ft³"}
